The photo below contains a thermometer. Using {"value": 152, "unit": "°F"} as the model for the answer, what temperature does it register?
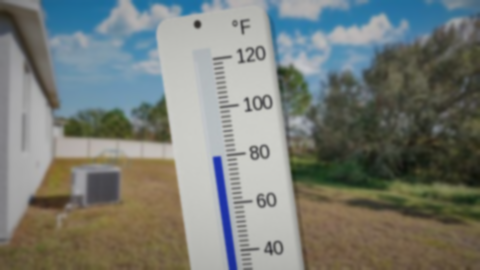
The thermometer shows {"value": 80, "unit": "°F"}
